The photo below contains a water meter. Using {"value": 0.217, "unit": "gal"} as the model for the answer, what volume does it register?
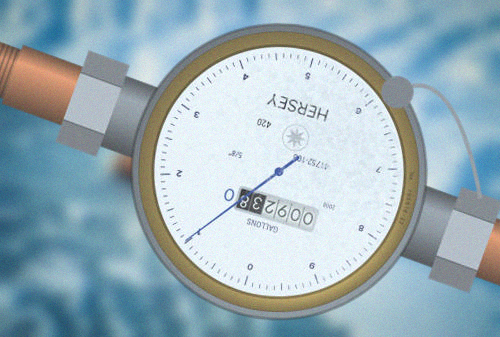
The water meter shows {"value": 92381.0, "unit": "gal"}
